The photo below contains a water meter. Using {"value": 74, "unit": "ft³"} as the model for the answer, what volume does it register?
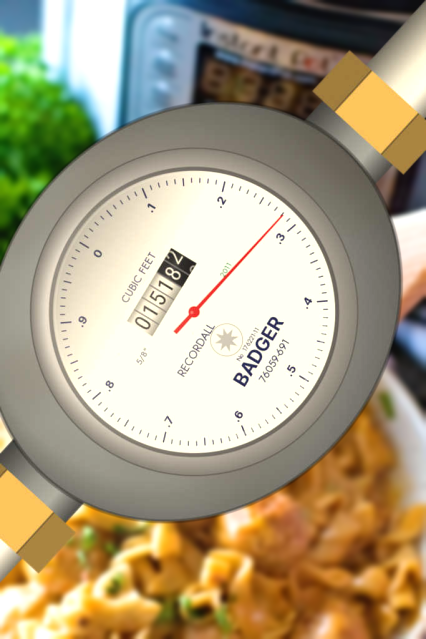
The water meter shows {"value": 15182.28, "unit": "ft³"}
